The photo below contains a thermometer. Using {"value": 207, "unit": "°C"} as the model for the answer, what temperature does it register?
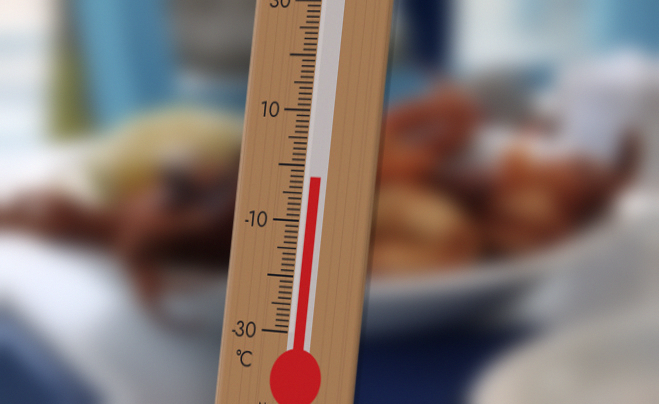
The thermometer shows {"value": -2, "unit": "°C"}
